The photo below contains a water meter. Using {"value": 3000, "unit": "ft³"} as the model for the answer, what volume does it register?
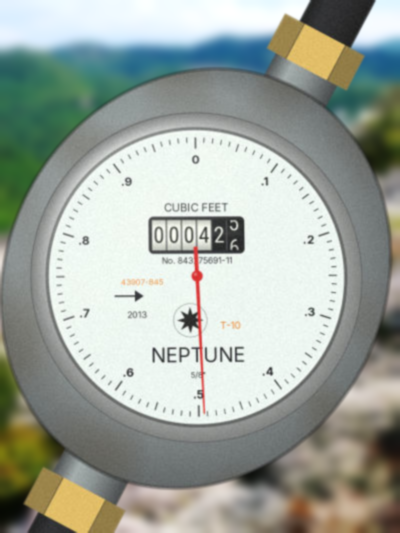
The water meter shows {"value": 425.49, "unit": "ft³"}
